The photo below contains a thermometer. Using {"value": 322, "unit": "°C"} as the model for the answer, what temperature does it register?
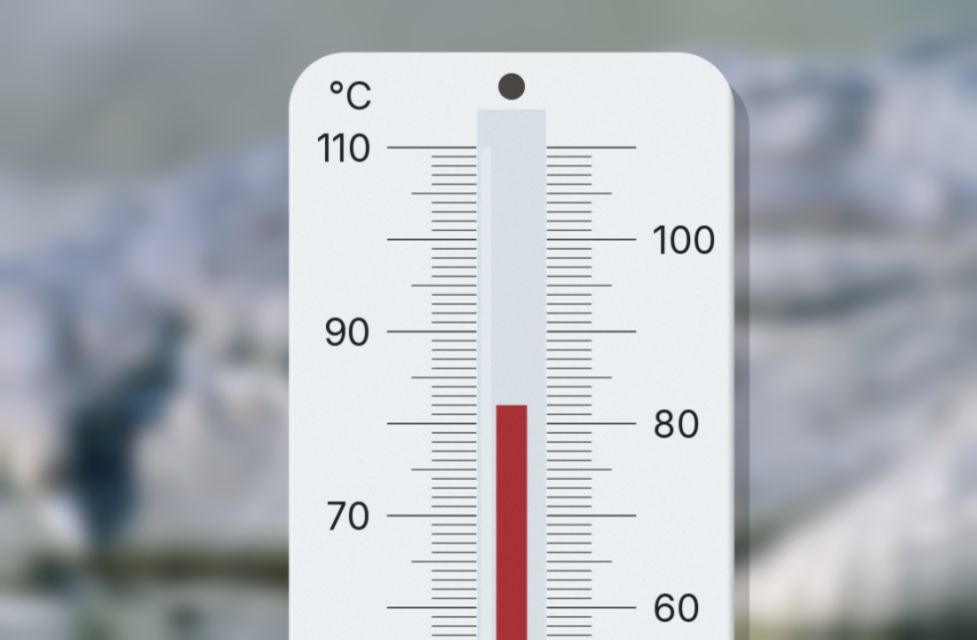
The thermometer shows {"value": 82, "unit": "°C"}
